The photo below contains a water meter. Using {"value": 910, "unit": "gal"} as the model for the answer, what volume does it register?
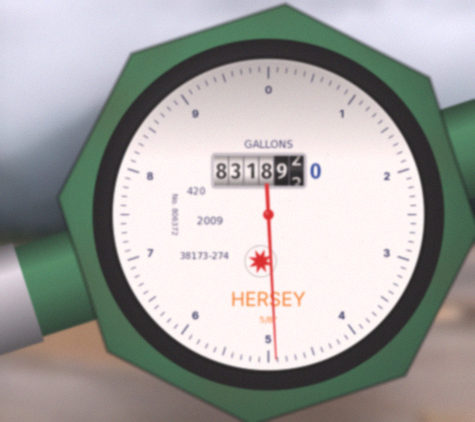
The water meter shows {"value": 8318924.9, "unit": "gal"}
